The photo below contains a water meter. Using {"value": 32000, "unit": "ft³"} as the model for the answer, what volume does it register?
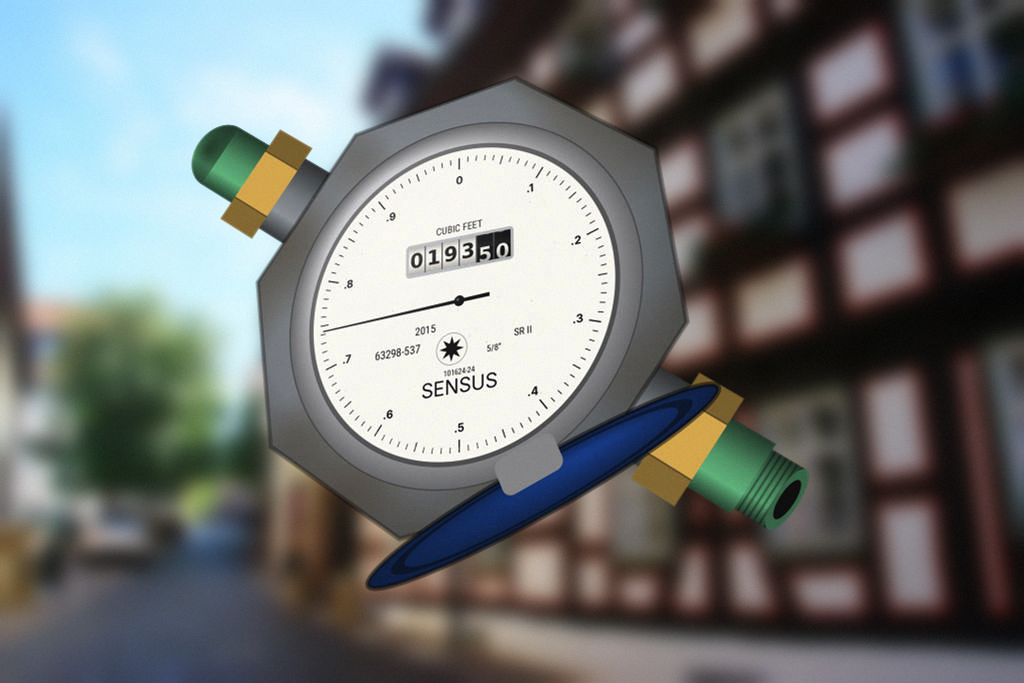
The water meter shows {"value": 19349.74, "unit": "ft³"}
